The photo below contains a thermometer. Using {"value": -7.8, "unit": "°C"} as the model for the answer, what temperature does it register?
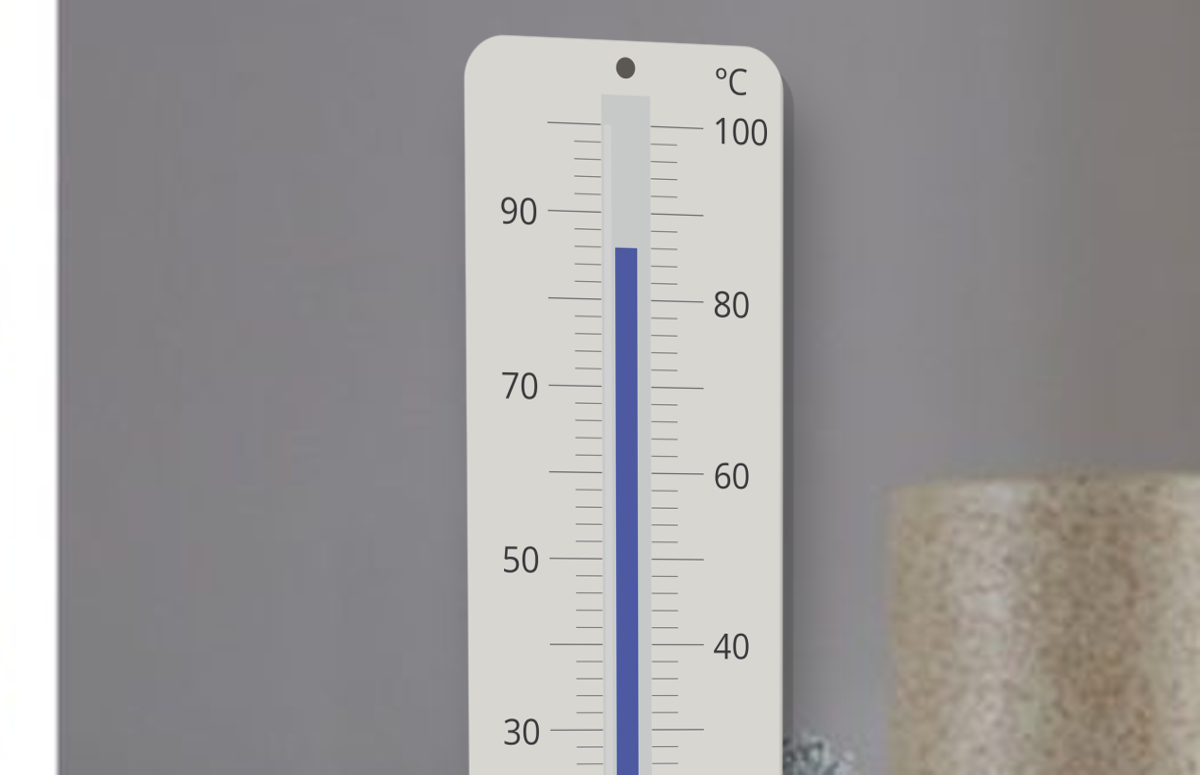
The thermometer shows {"value": 86, "unit": "°C"}
